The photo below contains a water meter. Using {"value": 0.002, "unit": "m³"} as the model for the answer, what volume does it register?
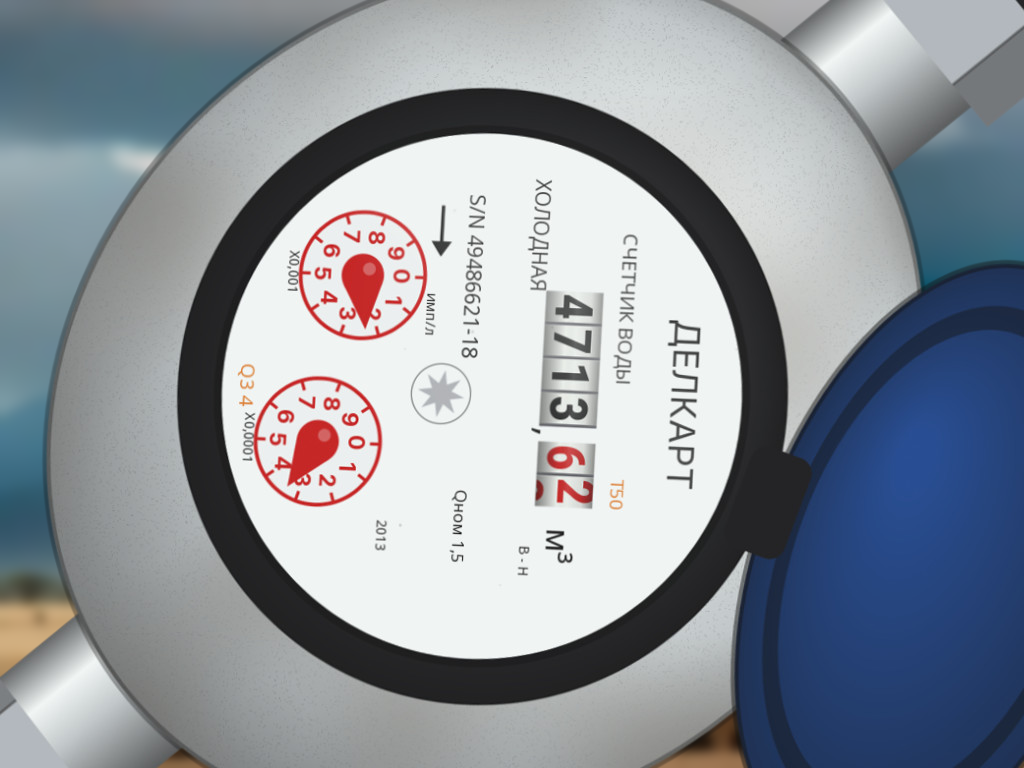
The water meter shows {"value": 4713.6223, "unit": "m³"}
